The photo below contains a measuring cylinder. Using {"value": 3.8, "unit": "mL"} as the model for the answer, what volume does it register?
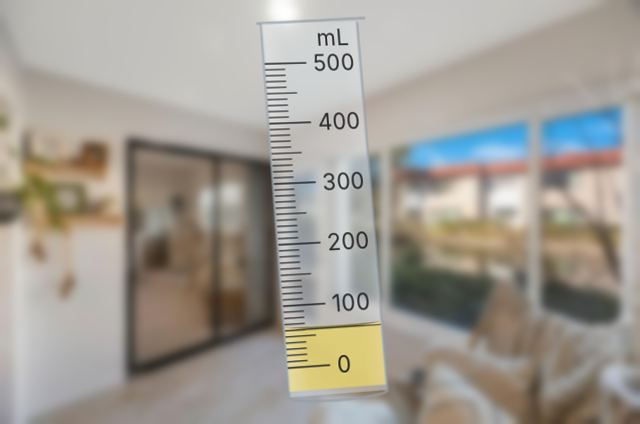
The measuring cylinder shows {"value": 60, "unit": "mL"}
